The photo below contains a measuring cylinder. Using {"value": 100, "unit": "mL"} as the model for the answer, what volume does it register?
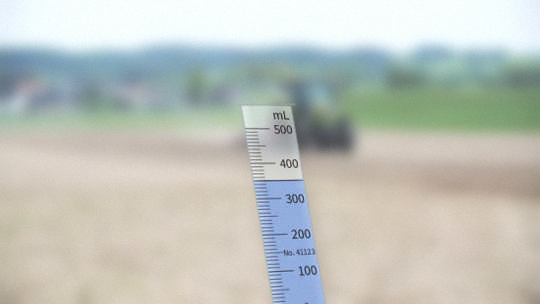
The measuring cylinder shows {"value": 350, "unit": "mL"}
